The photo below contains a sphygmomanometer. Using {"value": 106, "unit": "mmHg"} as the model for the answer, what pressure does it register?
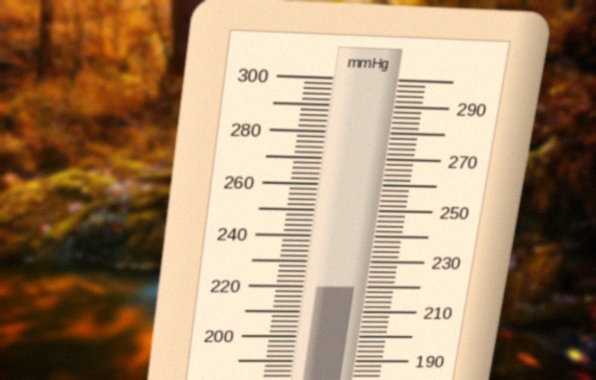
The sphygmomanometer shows {"value": 220, "unit": "mmHg"}
